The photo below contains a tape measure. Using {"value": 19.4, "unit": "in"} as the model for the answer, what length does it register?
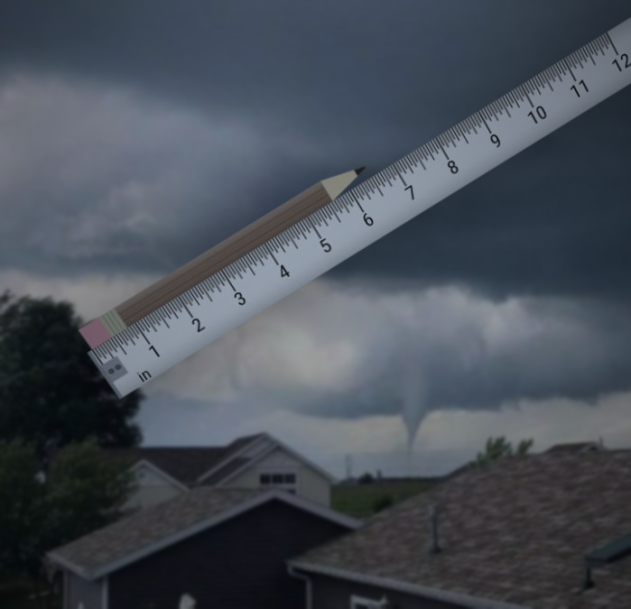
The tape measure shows {"value": 6.5, "unit": "in"}
